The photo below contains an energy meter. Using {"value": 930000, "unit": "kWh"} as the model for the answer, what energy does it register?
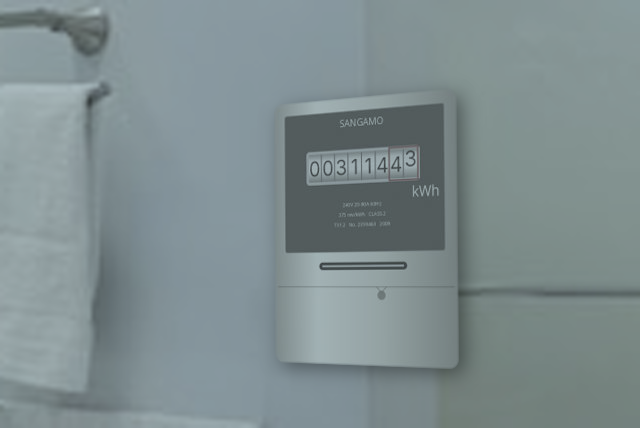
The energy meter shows {"value": 3114.43, "unit": "kWh"}
